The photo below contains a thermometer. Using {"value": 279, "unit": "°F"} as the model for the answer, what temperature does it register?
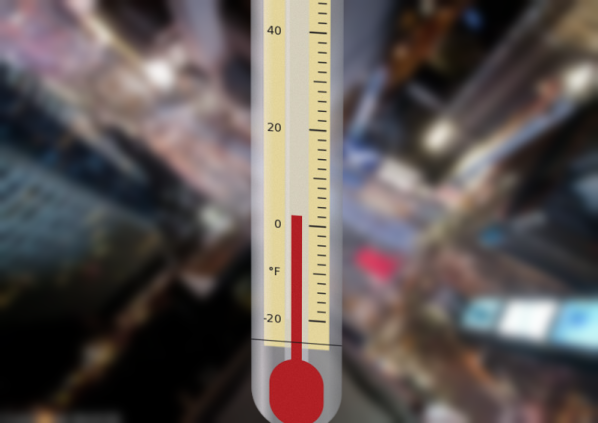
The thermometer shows {"value": 2, "unit": "°F"}
